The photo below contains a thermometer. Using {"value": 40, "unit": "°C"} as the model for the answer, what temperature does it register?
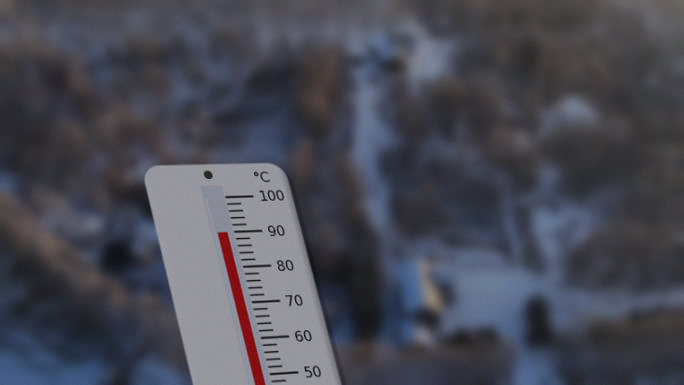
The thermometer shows {"value": 90, "unit": "°C"}
